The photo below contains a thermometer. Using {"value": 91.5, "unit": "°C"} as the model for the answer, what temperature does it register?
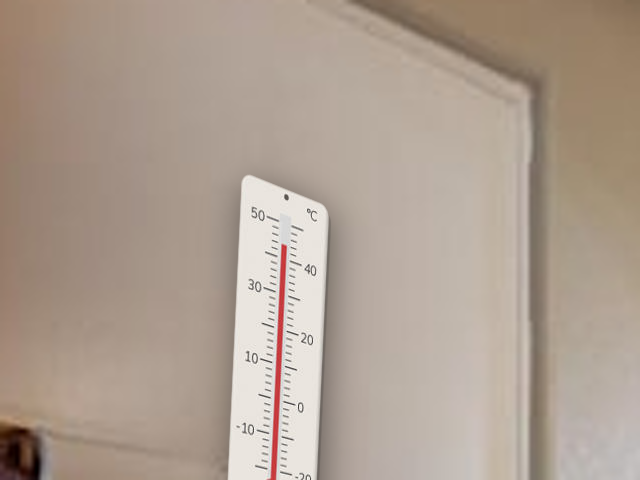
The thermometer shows {"value": 44, "unit": "°C"}
